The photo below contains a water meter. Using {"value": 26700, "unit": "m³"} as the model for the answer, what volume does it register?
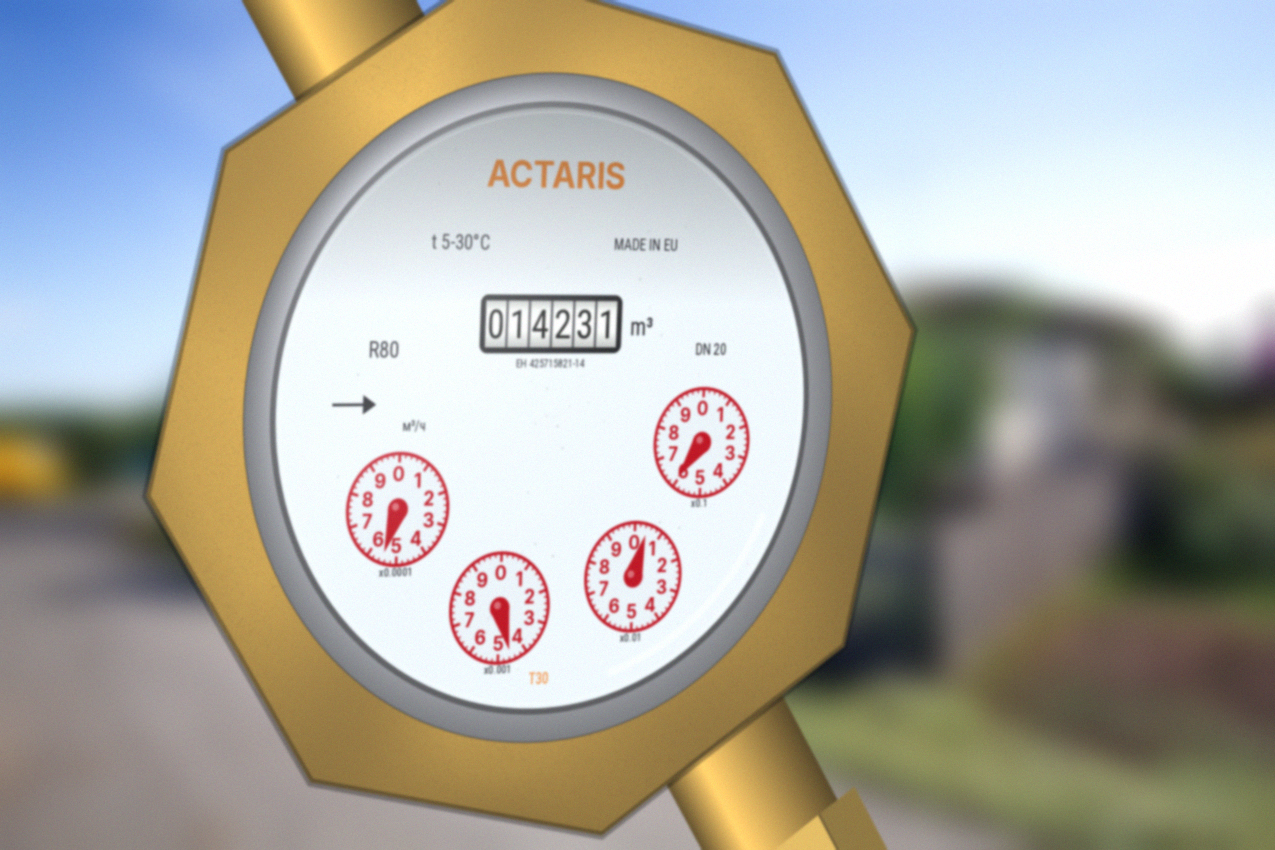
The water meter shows {"value": 14231.6045, "unit": "m³"}
